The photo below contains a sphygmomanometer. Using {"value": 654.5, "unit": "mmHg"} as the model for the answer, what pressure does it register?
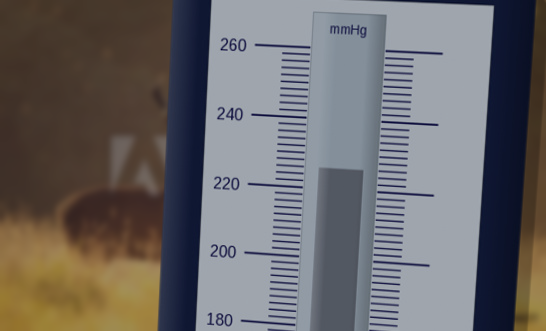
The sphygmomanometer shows {"value": 226, "unit": "mmHg"}
